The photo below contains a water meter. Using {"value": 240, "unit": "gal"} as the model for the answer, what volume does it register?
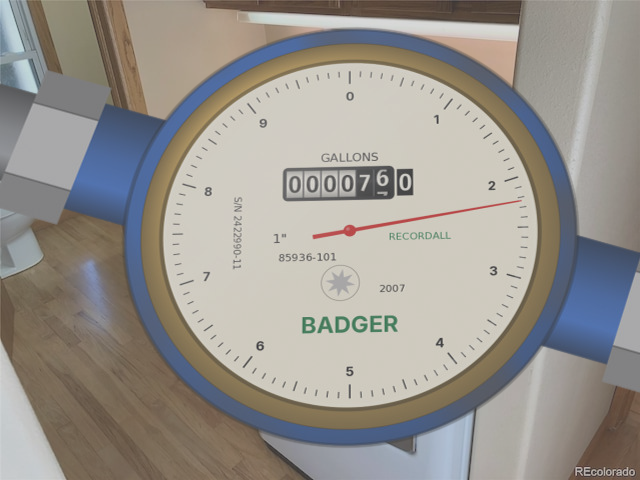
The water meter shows {"value": 762.2, "unit": "gal"}
